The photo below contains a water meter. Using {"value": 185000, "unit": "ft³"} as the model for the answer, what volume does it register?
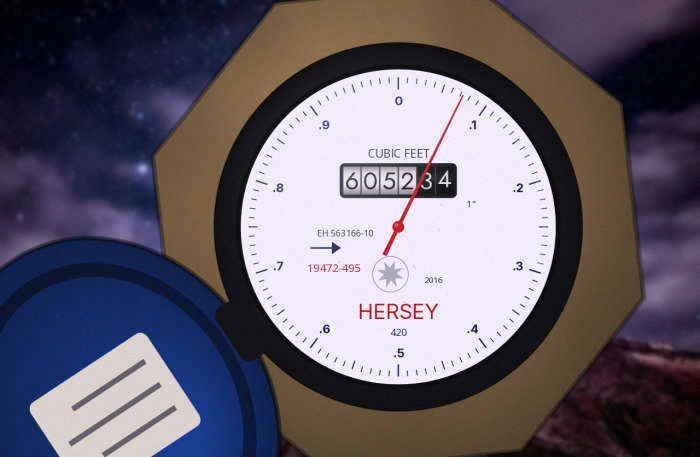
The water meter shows {"value": 605234.07, "unit": "ft³"}
